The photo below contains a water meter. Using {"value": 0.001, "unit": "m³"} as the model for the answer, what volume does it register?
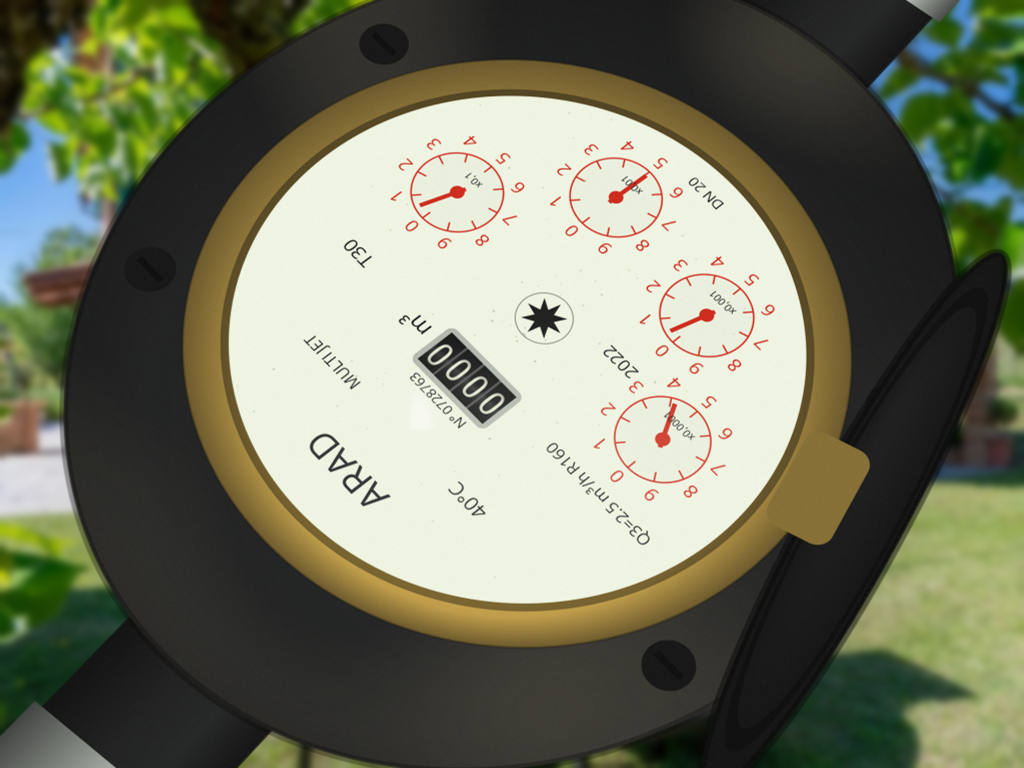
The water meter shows {"value": 0.0504, "unit": "m³"}
